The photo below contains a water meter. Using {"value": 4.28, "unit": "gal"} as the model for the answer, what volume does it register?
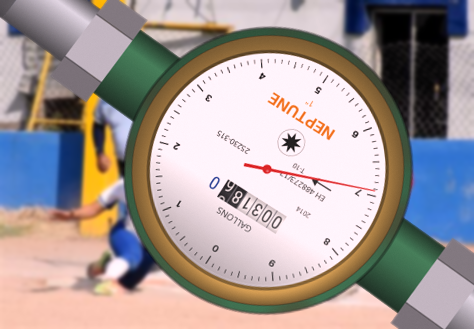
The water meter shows {"value": 31856.9, "unit": "gal"}
